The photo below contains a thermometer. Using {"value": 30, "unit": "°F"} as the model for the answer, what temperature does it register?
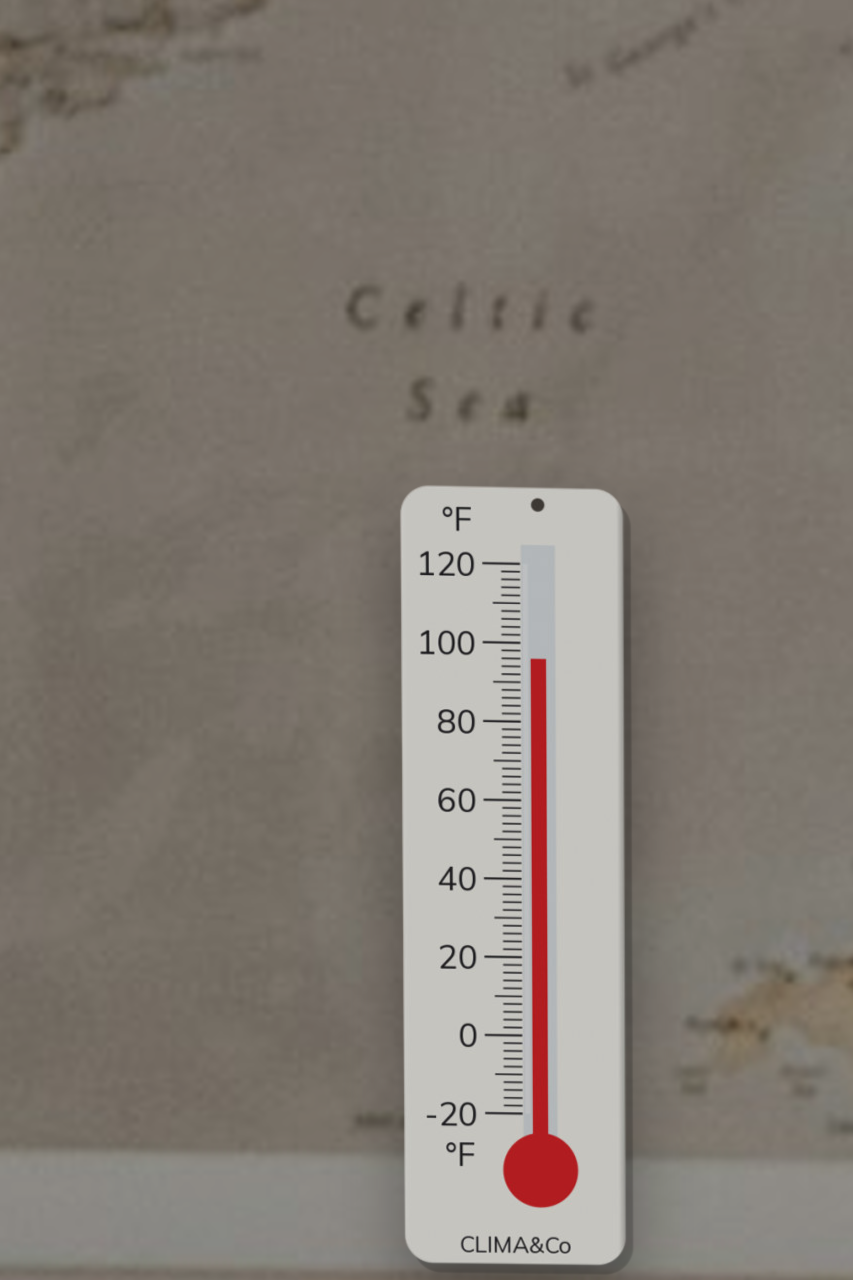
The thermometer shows {"value": 96, "unit": "°F"}
